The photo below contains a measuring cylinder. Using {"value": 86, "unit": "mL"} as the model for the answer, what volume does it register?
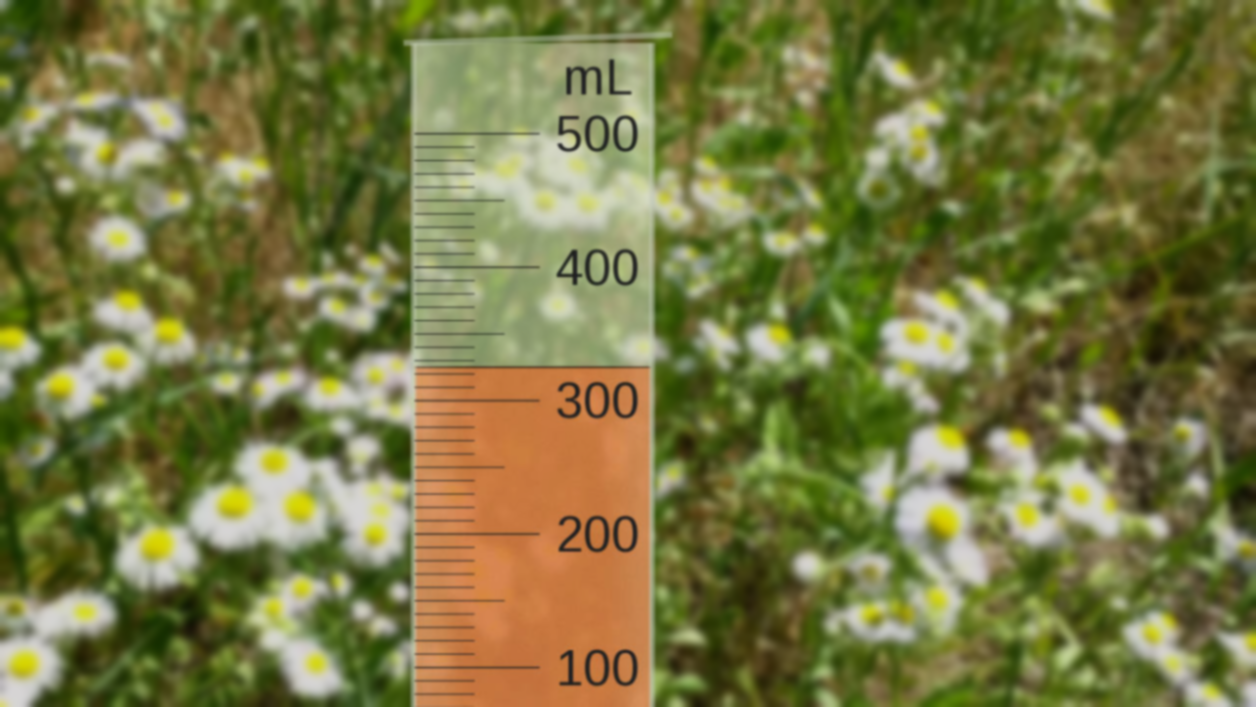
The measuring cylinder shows {"value": 325, "unit": "mL"}
